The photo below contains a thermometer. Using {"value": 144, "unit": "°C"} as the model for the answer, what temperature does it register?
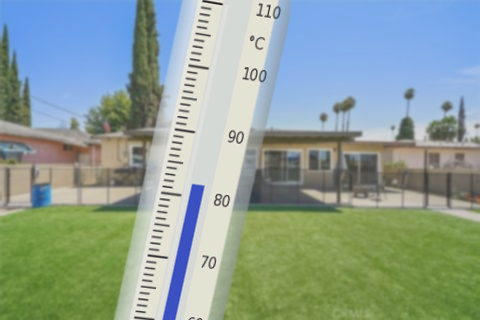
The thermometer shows {"value": 82, "unit": "°C"}
